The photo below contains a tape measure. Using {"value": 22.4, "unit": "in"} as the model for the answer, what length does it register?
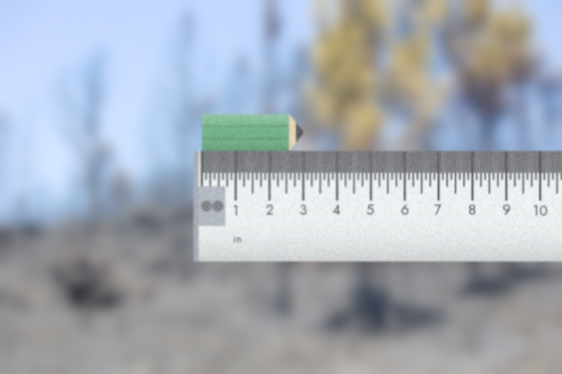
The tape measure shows {"value": 3, "unit": "in"}
